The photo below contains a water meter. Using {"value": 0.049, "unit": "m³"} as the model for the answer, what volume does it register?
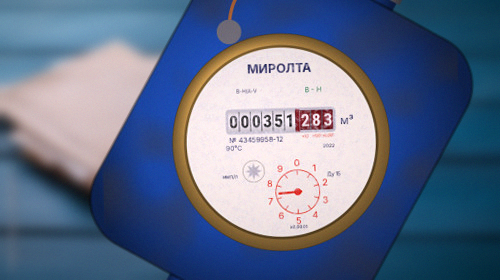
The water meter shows {"value": 351.2837, "unit": "m³"}
